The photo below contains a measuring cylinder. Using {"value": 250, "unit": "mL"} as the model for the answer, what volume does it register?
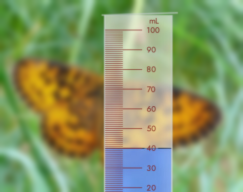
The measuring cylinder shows {"value": 40, "unit": "mL"}
